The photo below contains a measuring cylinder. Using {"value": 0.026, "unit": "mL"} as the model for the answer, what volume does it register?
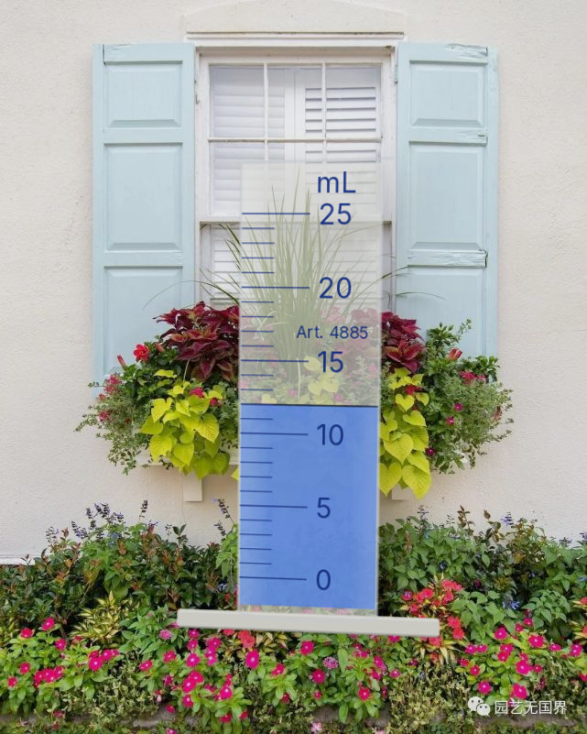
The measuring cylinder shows {"value": 12, "unit": "mL"}
